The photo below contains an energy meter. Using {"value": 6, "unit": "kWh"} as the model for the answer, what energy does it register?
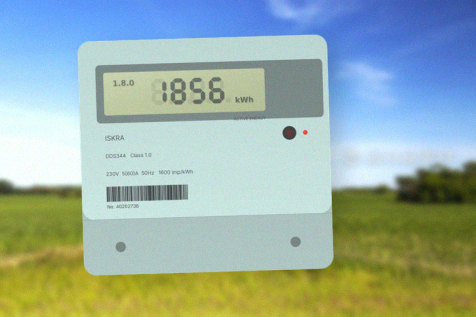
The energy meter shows {"value": 1856, "unit": "kWh"}
